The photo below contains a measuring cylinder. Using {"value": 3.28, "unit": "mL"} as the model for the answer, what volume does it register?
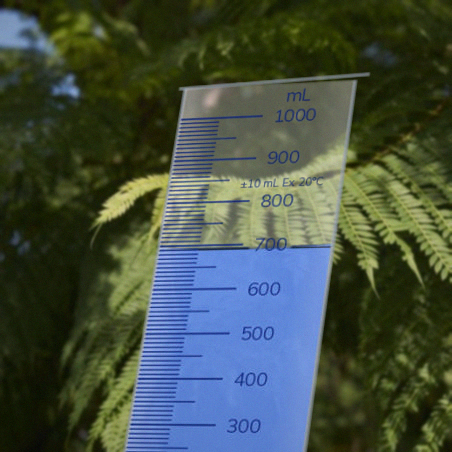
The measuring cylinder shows {"value": 690, "unit": "mL"}
